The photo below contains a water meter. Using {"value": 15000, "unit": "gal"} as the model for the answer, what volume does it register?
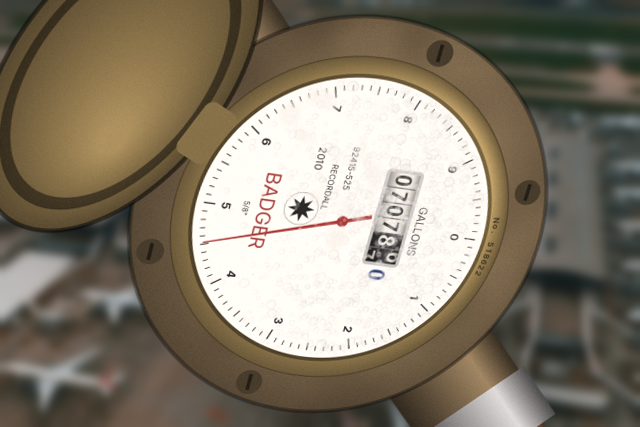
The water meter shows {"value": 707864.5, "unit": "gal"}
